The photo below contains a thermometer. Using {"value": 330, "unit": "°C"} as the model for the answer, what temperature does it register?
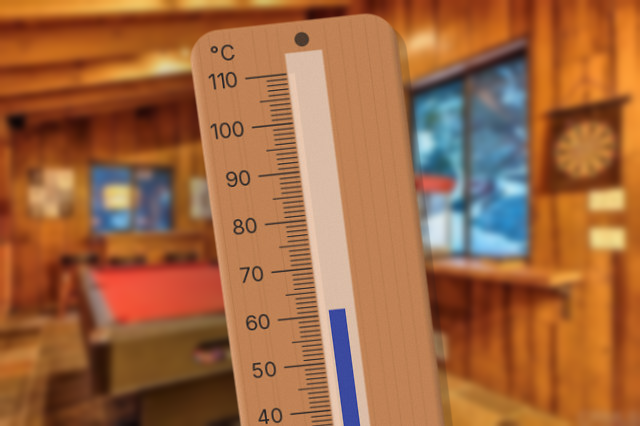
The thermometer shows {"value": 61, "unit": "°C"}
